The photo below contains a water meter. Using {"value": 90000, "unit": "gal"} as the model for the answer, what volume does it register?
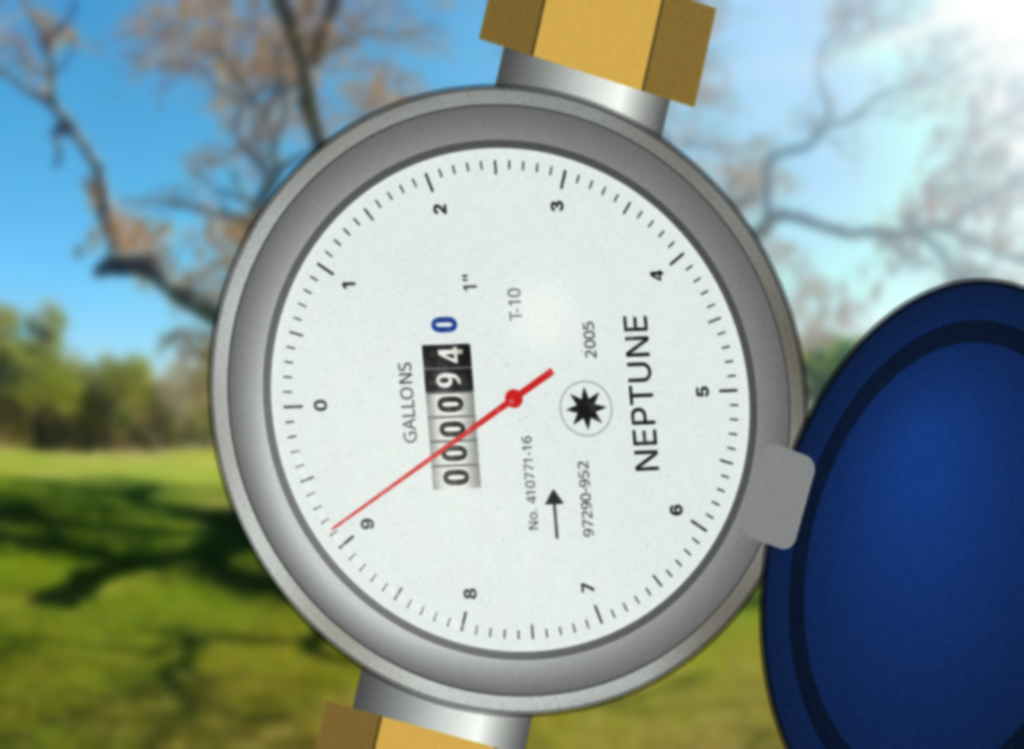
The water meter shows {"value": 939.1, "unit": "gal"}
